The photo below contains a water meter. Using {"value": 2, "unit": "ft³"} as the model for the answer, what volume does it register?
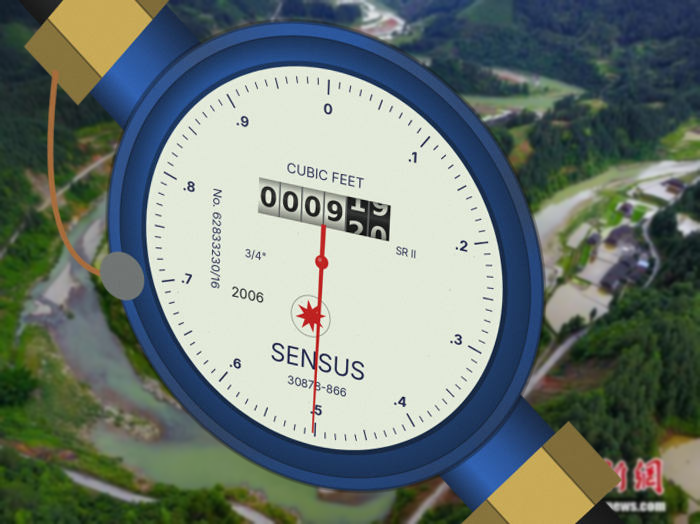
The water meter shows {"value": 919.50, "unit": "ft³"}
